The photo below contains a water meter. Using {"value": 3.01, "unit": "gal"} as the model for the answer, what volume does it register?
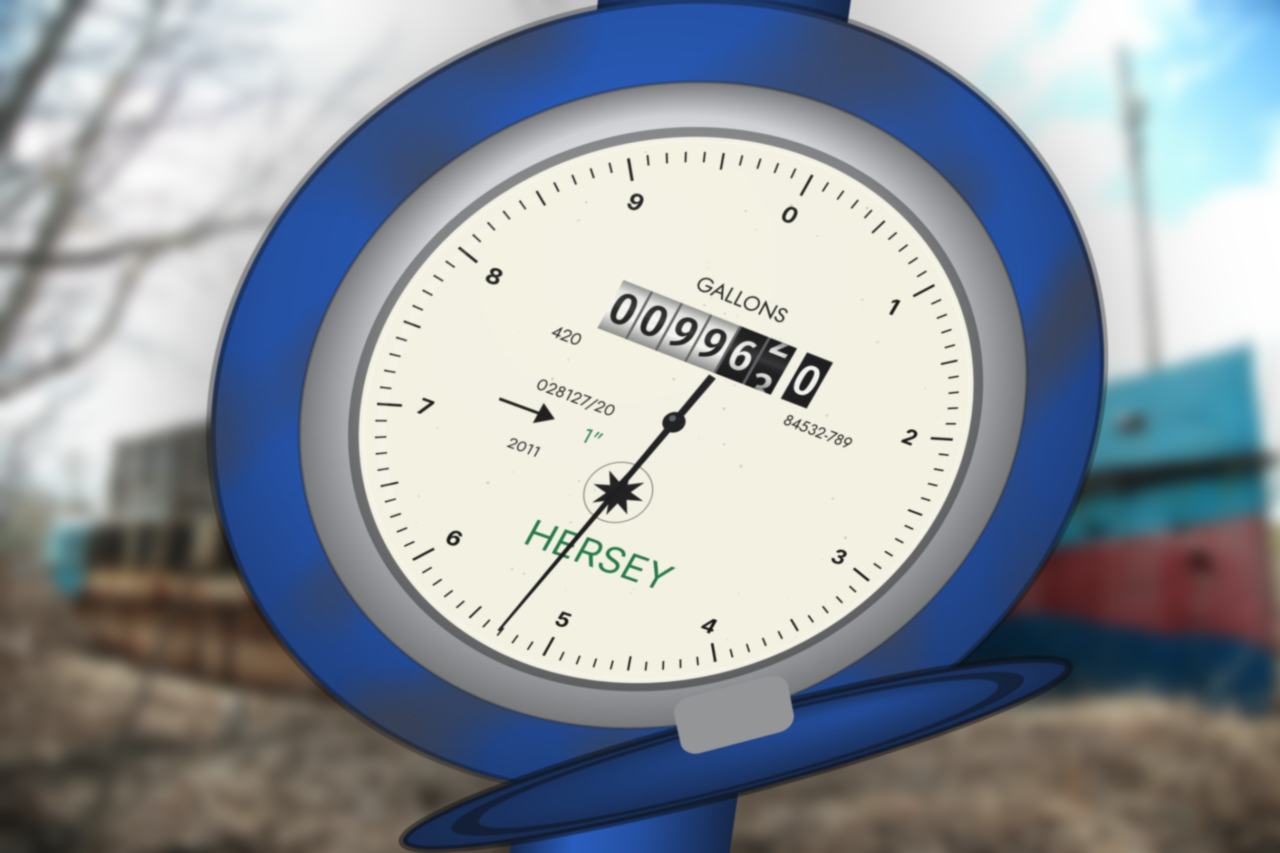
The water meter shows {"value": 99625.3, "unit": "gal"}
